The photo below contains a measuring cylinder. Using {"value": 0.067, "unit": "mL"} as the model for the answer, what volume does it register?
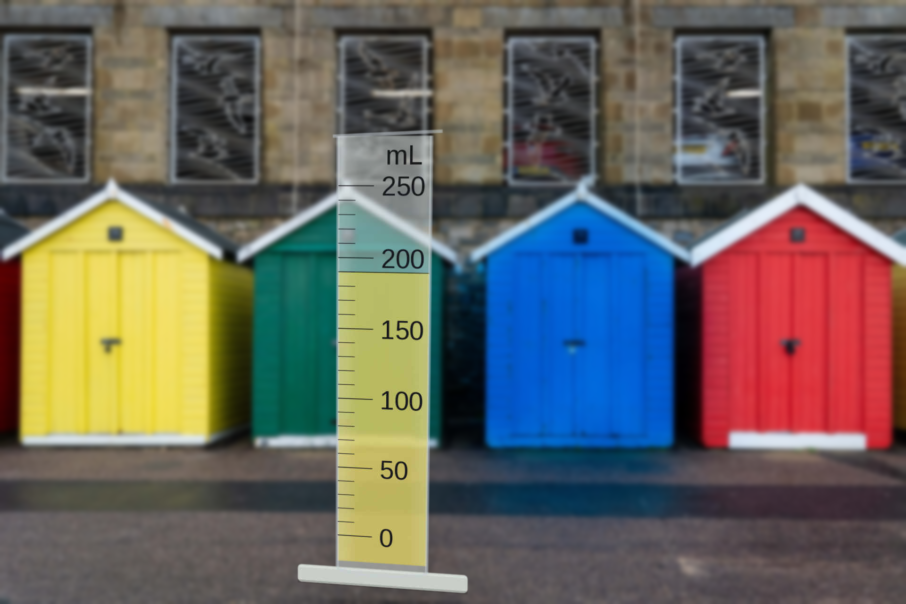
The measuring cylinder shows {"value": 190, "unit": "mL"}
